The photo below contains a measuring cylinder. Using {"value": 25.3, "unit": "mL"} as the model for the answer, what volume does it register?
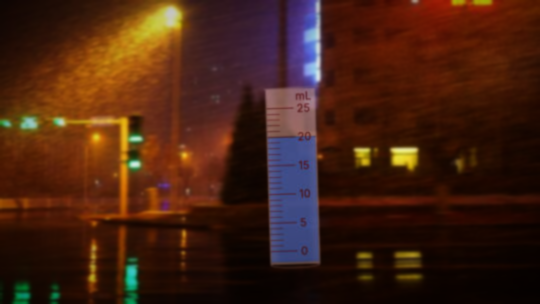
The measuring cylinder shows {"value": 20, "unit": "mL"}
